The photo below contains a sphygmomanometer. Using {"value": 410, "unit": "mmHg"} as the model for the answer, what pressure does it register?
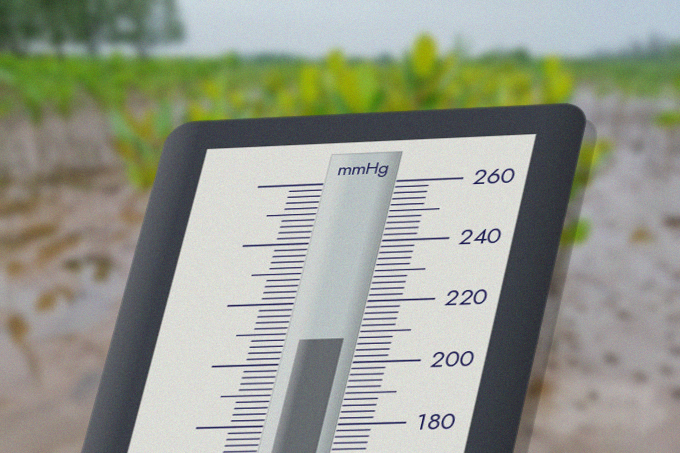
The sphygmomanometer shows {"value": 208, "unit": "mmHg"}
